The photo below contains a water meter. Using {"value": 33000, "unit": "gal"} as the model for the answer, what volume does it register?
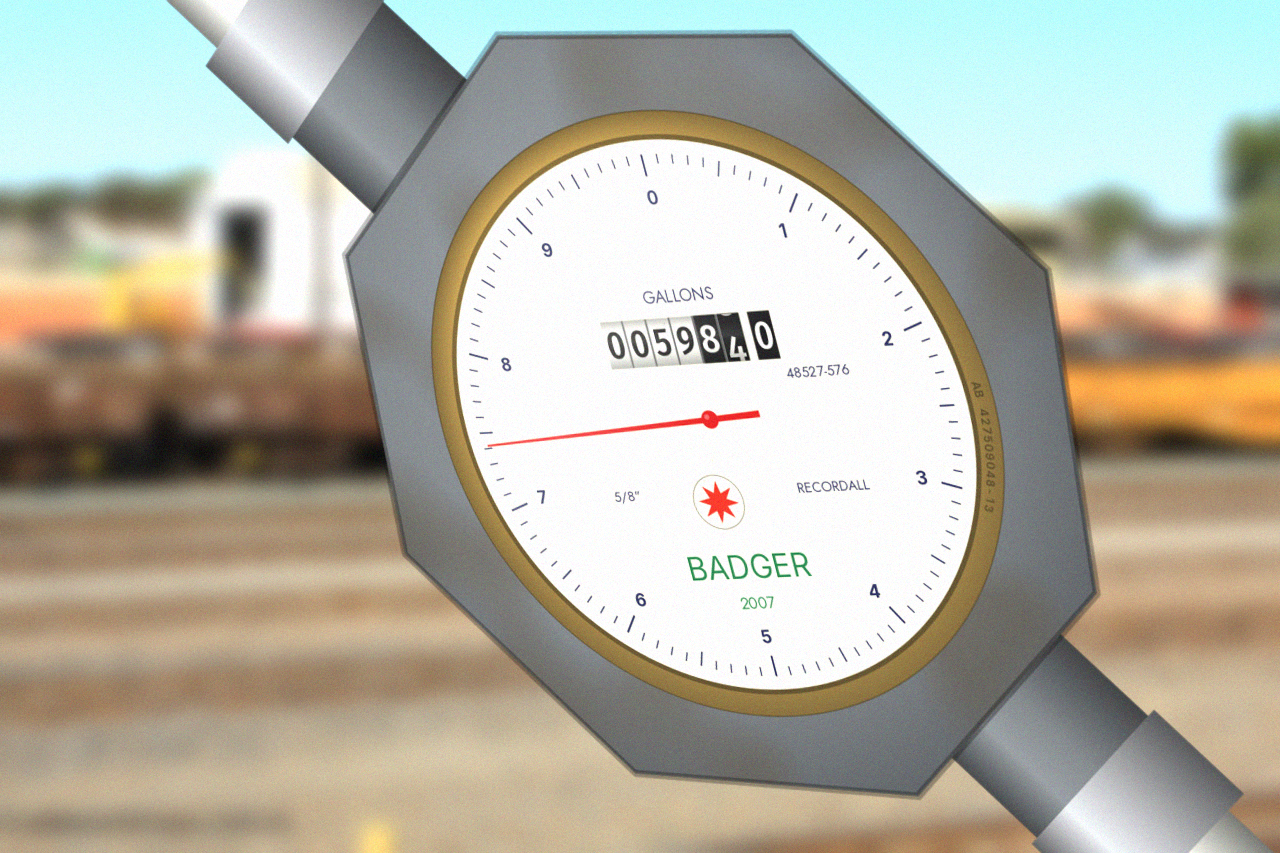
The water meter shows {"value": 59837.4, "unit": "gal"}
